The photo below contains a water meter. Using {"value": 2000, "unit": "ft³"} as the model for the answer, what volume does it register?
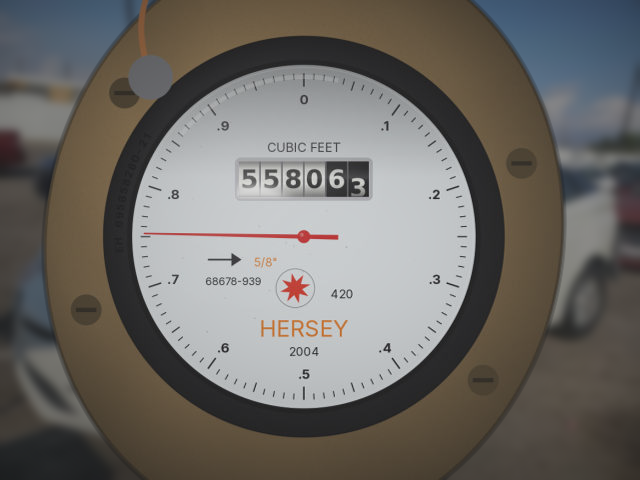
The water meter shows {"value": 558062.75, "unit": "ft³"}
